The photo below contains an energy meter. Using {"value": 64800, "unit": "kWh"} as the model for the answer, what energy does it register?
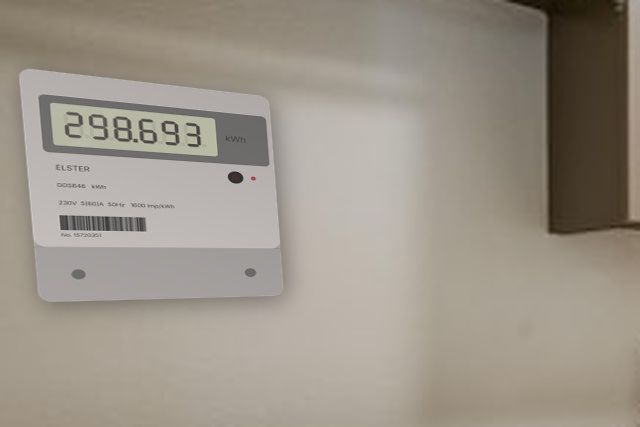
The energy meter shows {"value": 298.693, "unit": "kWh"}
